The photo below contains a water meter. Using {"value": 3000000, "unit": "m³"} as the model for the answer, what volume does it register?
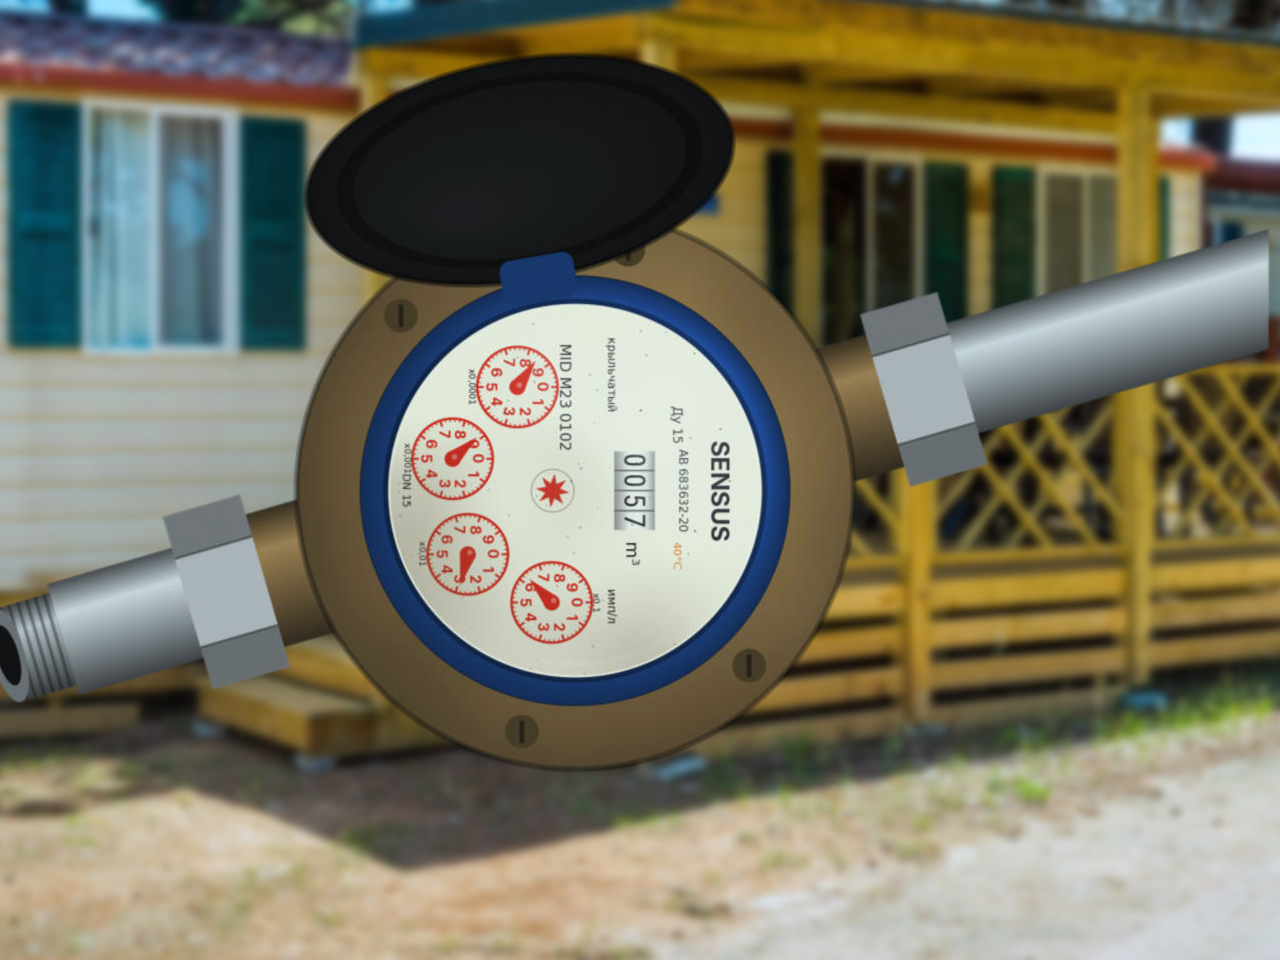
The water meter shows {"value": 57.6288, "unit": "m³"}
